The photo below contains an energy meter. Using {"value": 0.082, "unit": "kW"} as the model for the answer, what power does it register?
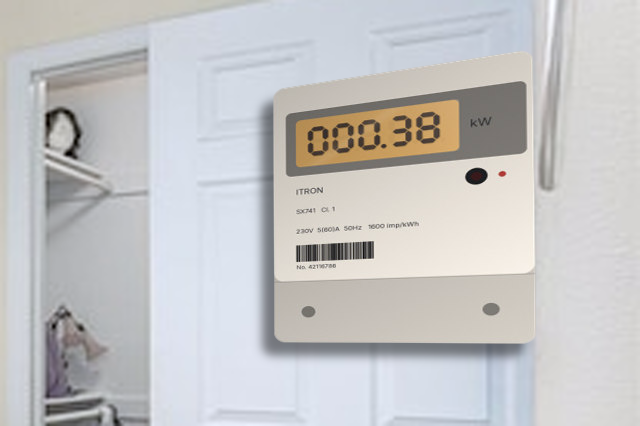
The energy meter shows {"value": 0.38, "unit": "kW"}
